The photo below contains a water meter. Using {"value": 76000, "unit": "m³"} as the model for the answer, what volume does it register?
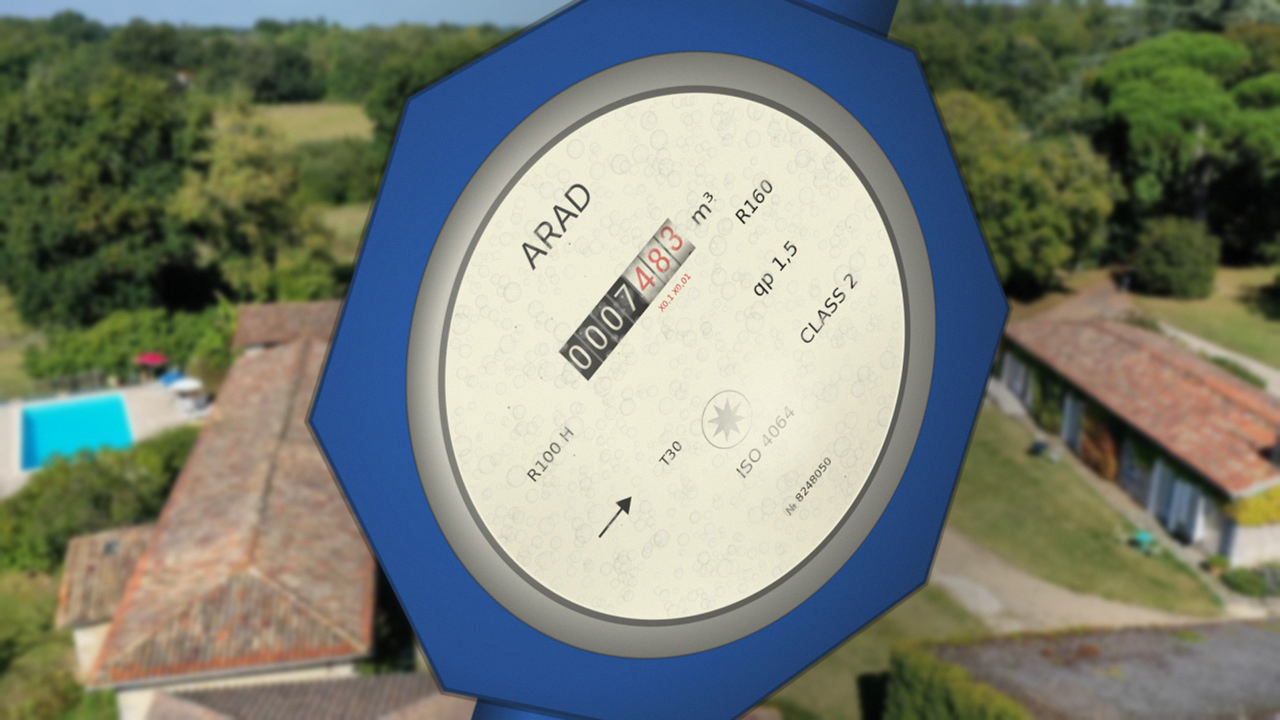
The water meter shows {"value": 7.483, "unit": "m³"}
